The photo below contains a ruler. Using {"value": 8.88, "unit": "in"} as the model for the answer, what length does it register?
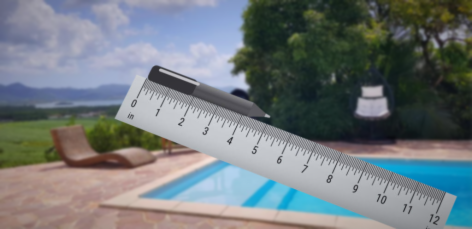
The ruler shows {"value": 5, "unit": "in"}
